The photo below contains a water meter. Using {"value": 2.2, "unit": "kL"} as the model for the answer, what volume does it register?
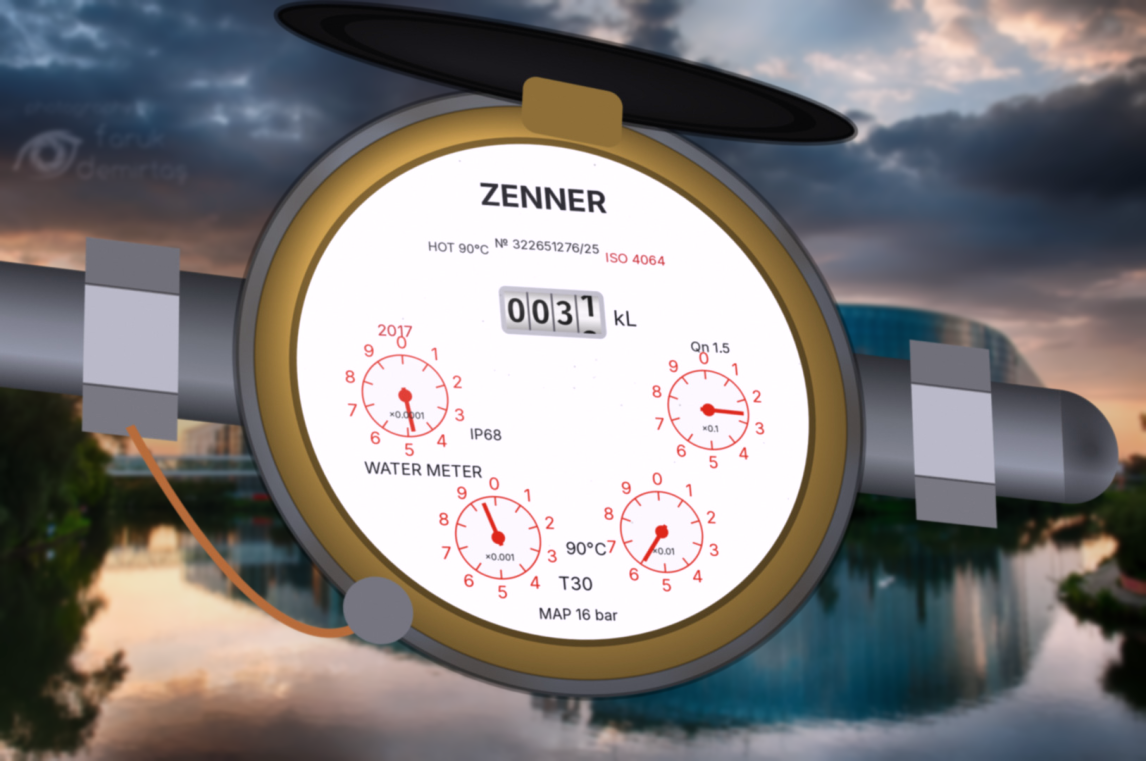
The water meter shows {"value": 31.2594, "unit": "kL"}
